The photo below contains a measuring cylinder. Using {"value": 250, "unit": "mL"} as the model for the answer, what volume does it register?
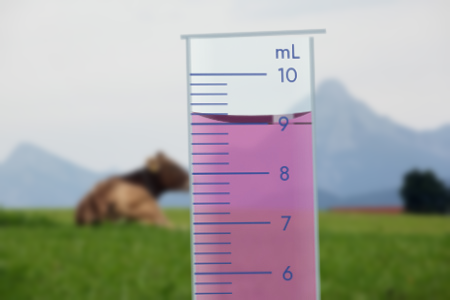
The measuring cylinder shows {"value": 9, "unit": "mL"}
